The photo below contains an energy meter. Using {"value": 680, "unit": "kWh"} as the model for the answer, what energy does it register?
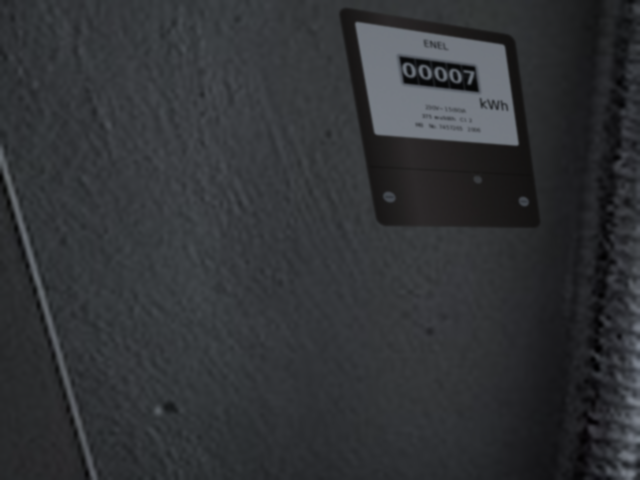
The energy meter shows {"value": 7, "unit": "kWh"}
